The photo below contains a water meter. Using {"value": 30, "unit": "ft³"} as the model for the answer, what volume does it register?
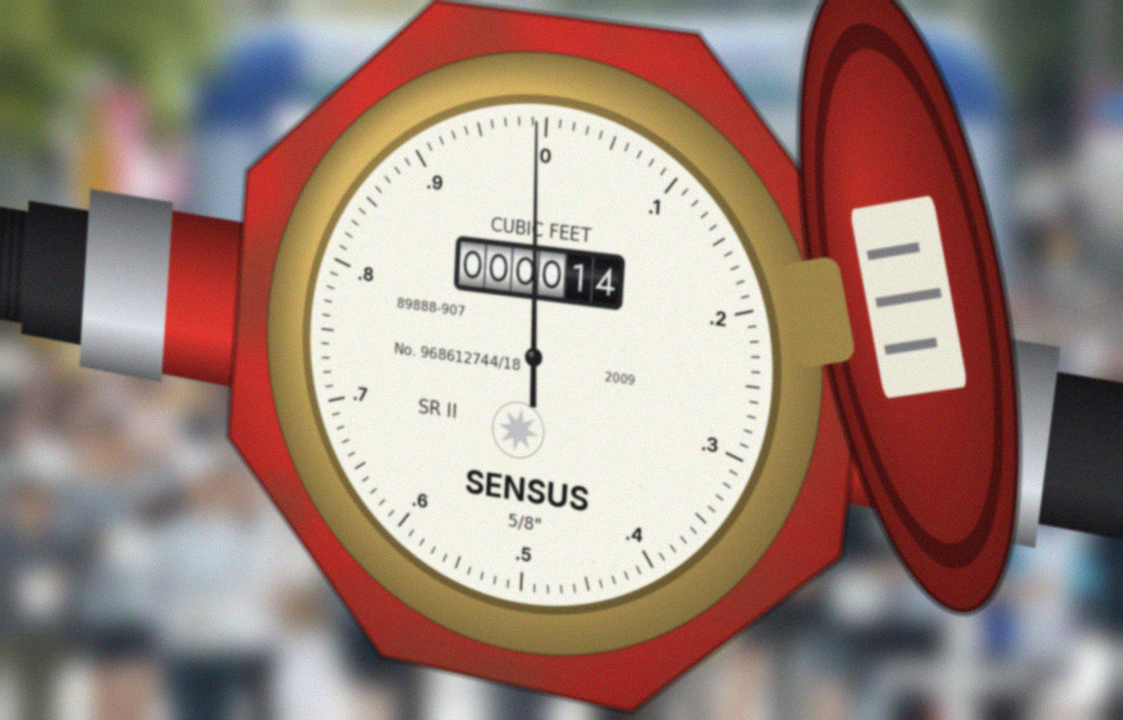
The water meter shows {"value": 13.99, "unit": "ft³"}
